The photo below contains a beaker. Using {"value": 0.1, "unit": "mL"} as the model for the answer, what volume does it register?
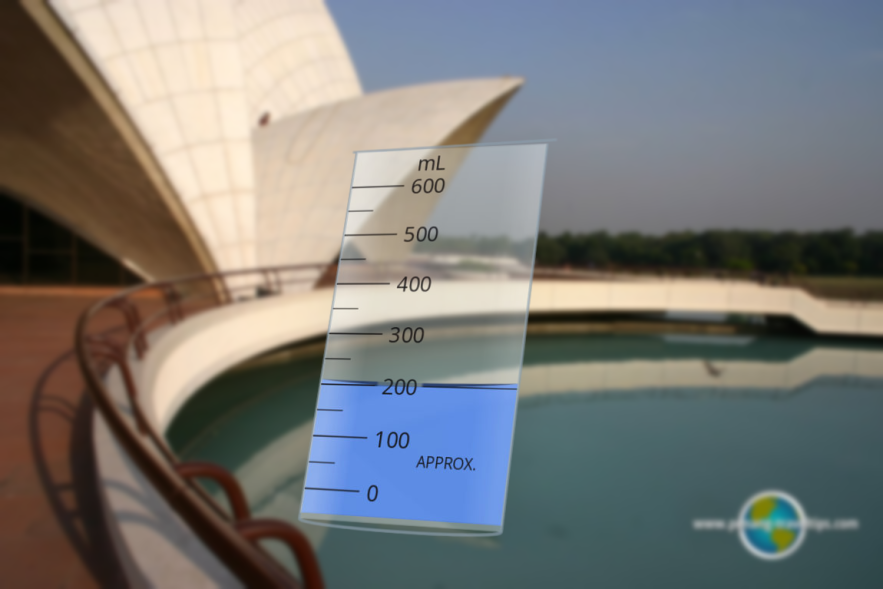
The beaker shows {"value": 200, "unit": "mL"}
